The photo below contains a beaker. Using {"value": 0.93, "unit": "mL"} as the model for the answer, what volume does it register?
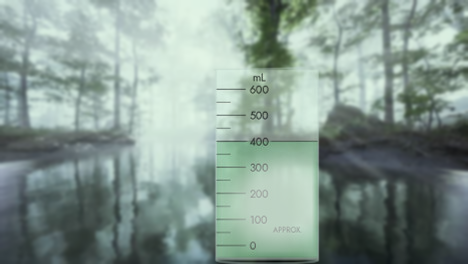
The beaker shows {"value": 400, "unit": "mL"}
